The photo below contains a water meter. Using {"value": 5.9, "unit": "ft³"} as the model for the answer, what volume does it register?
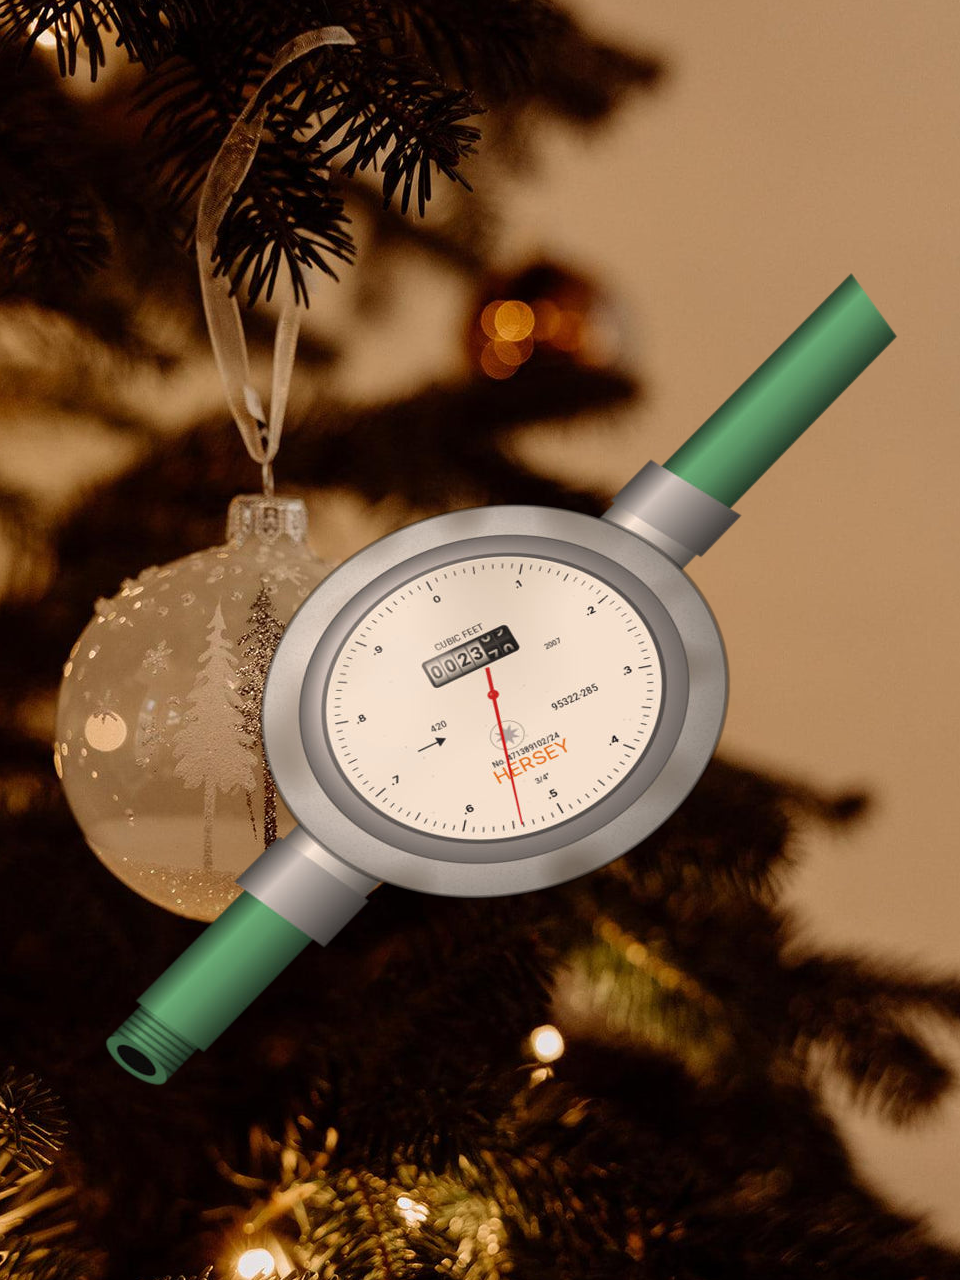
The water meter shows {"value": 2369.54, "unit": "ft³"}
